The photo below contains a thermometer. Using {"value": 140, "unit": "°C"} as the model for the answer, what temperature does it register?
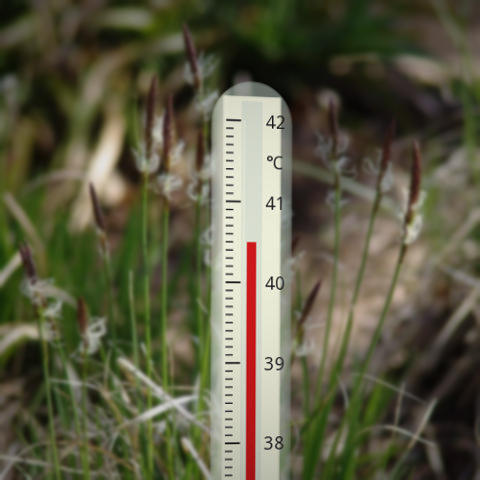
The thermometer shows {"value": 40.5, "unit": "°C"}
